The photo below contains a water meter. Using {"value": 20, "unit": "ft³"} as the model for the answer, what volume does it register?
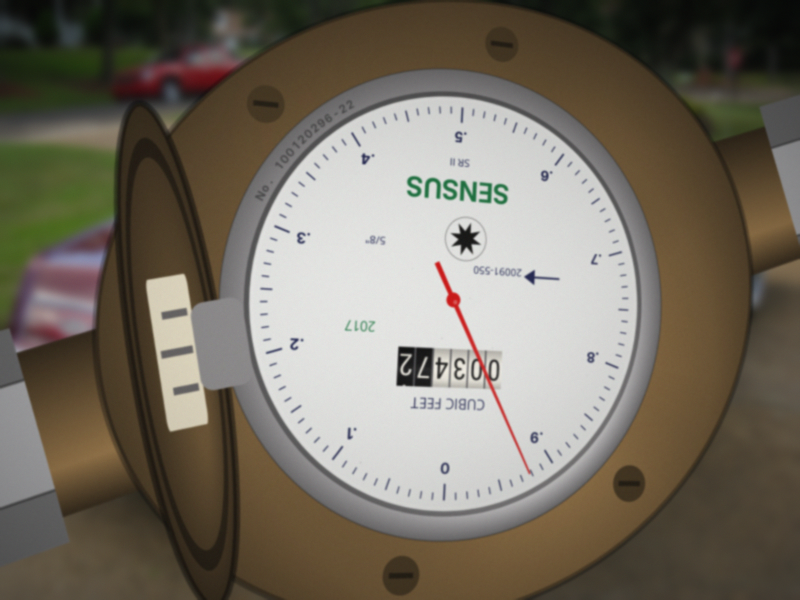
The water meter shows {"value": 3471.92, "unit": "ft³"}
